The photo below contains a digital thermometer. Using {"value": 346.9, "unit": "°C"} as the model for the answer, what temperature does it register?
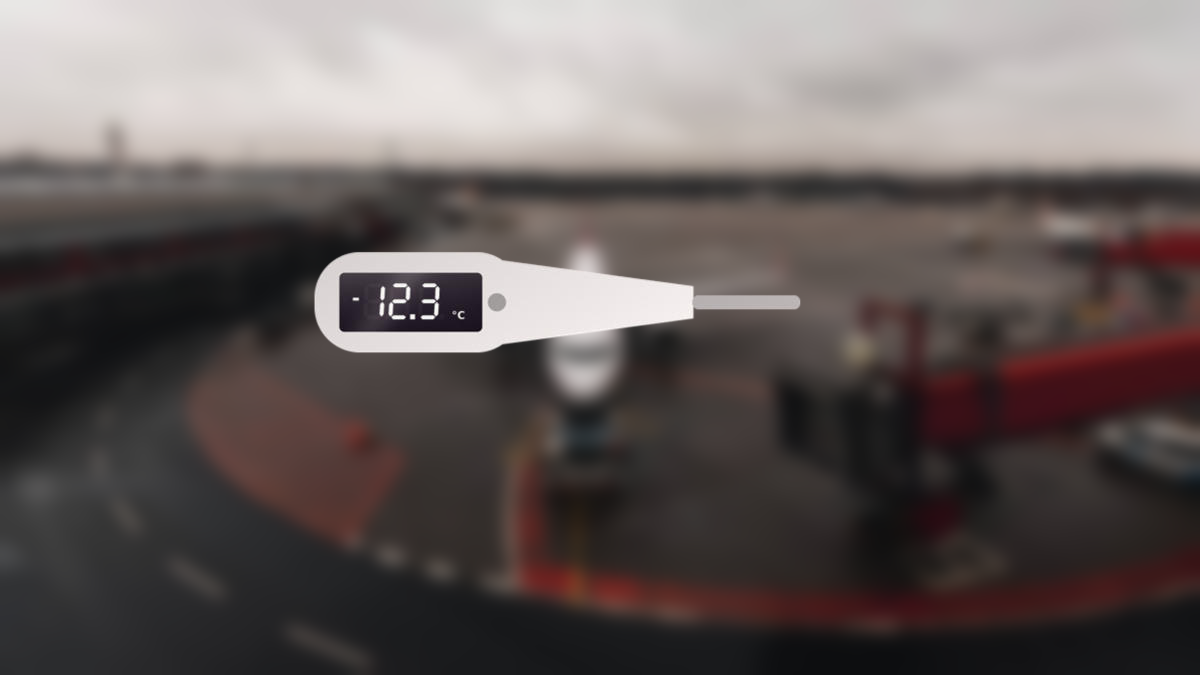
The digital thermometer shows {"value": -12.3, "unit": "°C"}
